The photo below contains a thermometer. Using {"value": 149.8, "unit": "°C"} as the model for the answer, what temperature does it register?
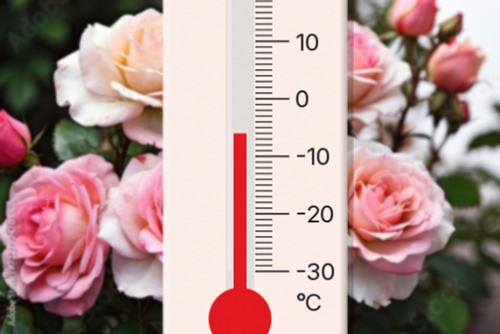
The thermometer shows {"value": -6, "unit": "°C"}
